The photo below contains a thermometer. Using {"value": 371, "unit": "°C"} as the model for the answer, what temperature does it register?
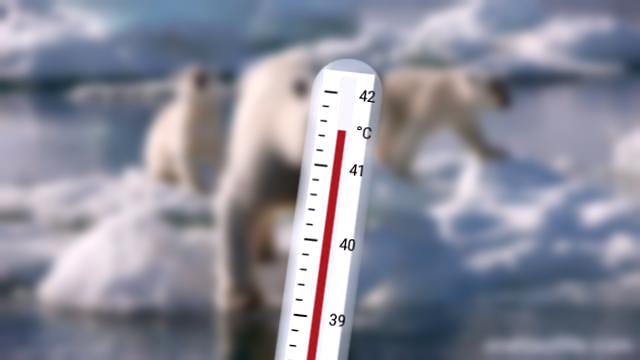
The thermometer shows {"value": 41.5, "unit": "°C"}
